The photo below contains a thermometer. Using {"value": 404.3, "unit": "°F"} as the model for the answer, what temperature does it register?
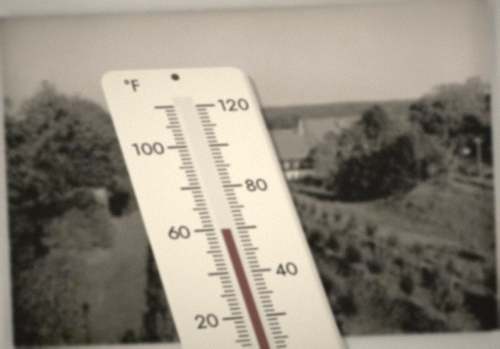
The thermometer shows {"value": 60, "unit": "°F"}
